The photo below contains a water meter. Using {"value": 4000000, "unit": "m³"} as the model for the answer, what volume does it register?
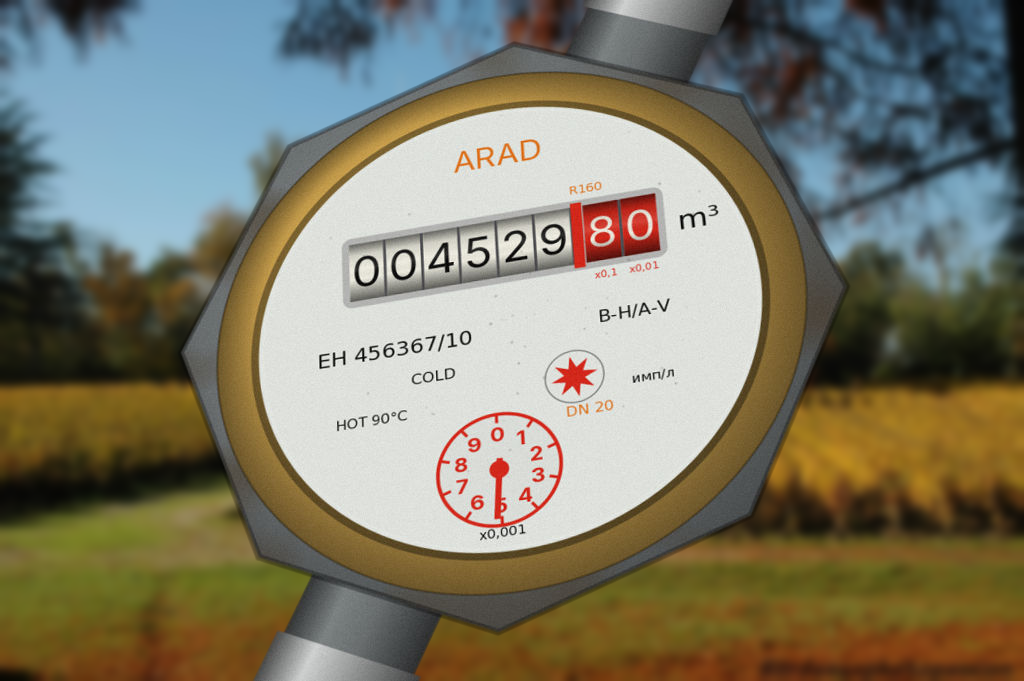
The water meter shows {"value": 4529.805, "unit": "m³"}
